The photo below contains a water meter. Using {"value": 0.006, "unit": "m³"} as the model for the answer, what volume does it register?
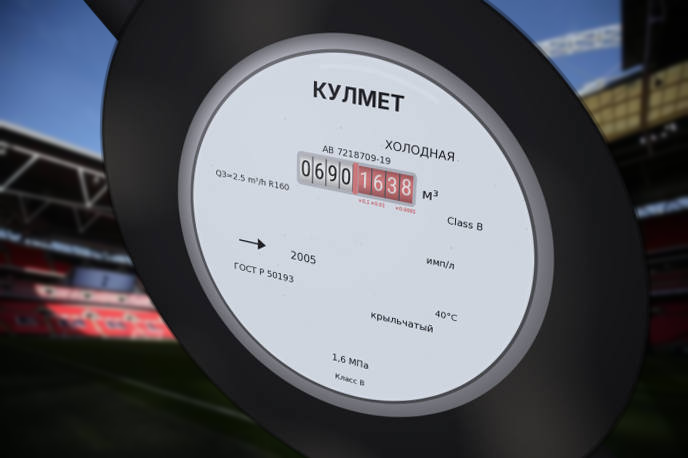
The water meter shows {"value": 690.1638, "unit": "m³"}
